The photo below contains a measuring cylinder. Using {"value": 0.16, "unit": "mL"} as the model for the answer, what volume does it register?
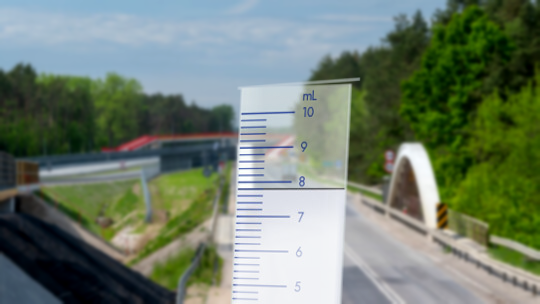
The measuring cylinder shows {"value": 7.8, "unit": "mL"}
